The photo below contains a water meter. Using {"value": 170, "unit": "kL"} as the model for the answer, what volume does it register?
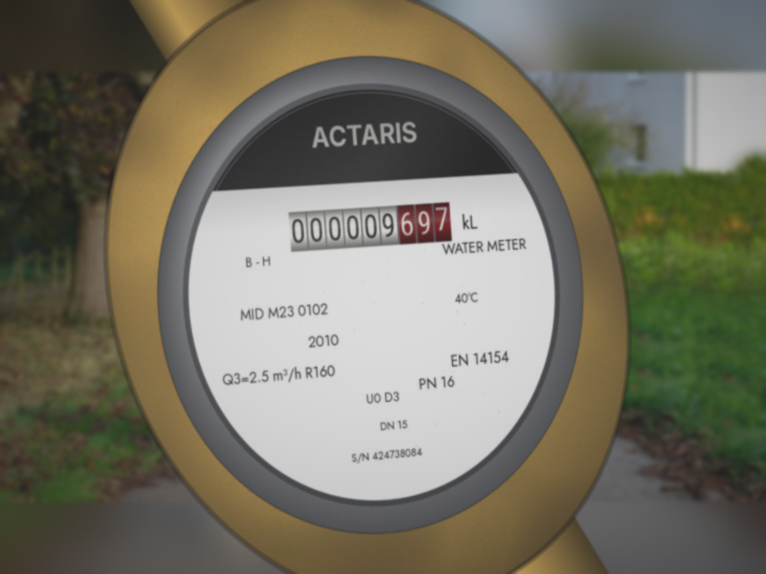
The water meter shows {"value": 9.697, "unit": "kL"}
